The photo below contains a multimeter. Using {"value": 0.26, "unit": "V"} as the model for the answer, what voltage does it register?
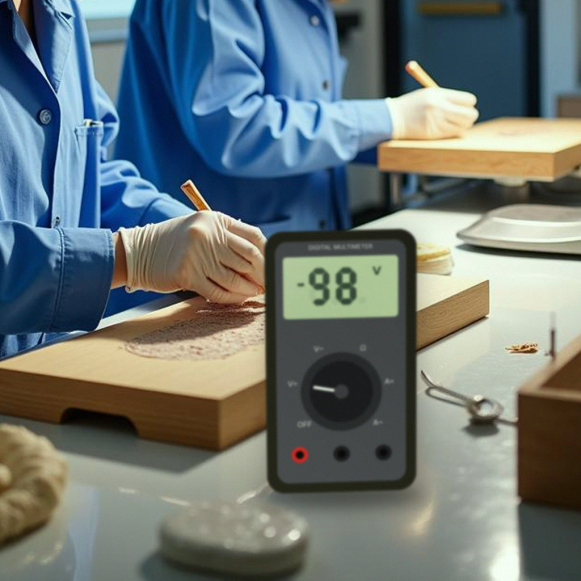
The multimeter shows {"value": -98, "unit": "V"}
